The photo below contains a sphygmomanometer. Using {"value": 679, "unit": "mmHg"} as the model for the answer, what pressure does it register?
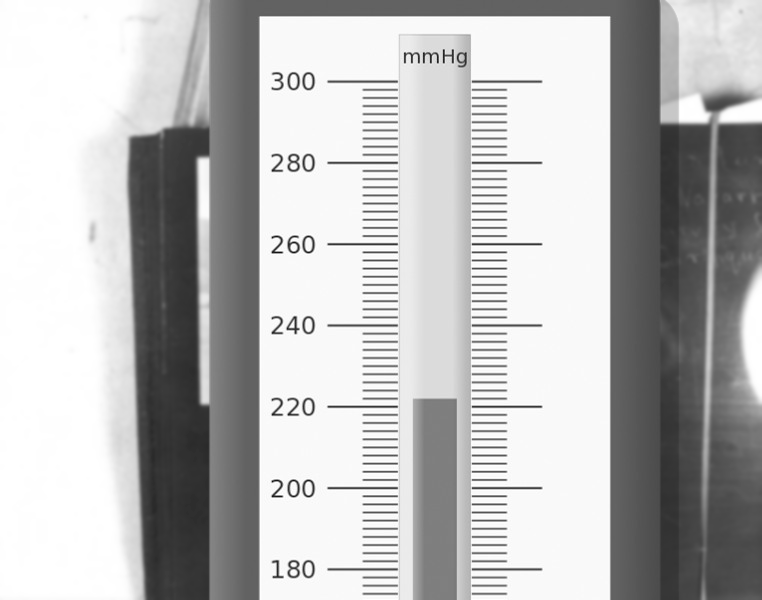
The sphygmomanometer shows {"value": 222, "unit": "mmHg"}
